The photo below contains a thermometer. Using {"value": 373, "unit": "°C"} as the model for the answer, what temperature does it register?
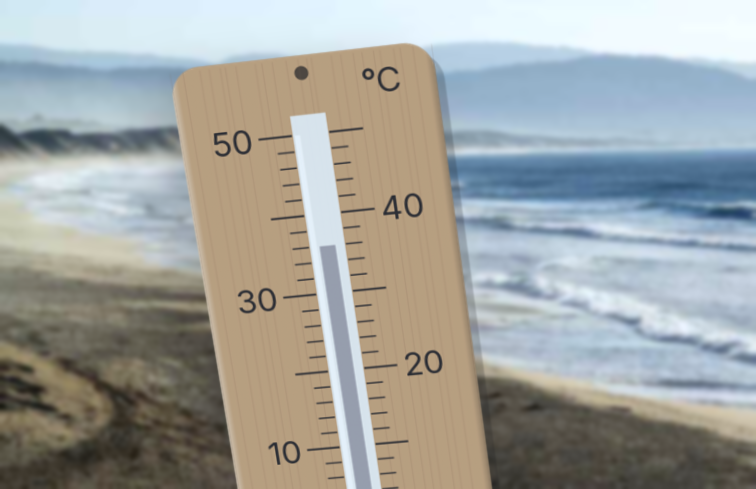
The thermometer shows {"value": 36, "unit": "°C"}
